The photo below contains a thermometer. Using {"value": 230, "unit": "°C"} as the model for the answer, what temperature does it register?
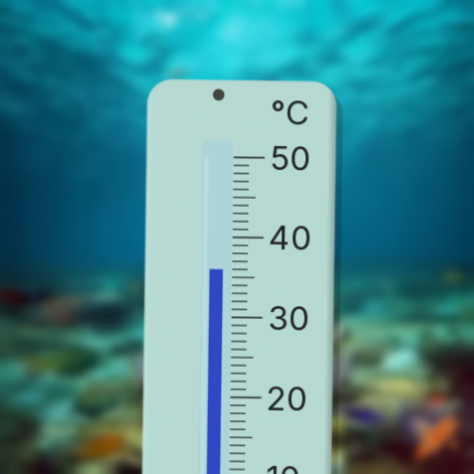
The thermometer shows {"value": 36, "unit": "°C"}
